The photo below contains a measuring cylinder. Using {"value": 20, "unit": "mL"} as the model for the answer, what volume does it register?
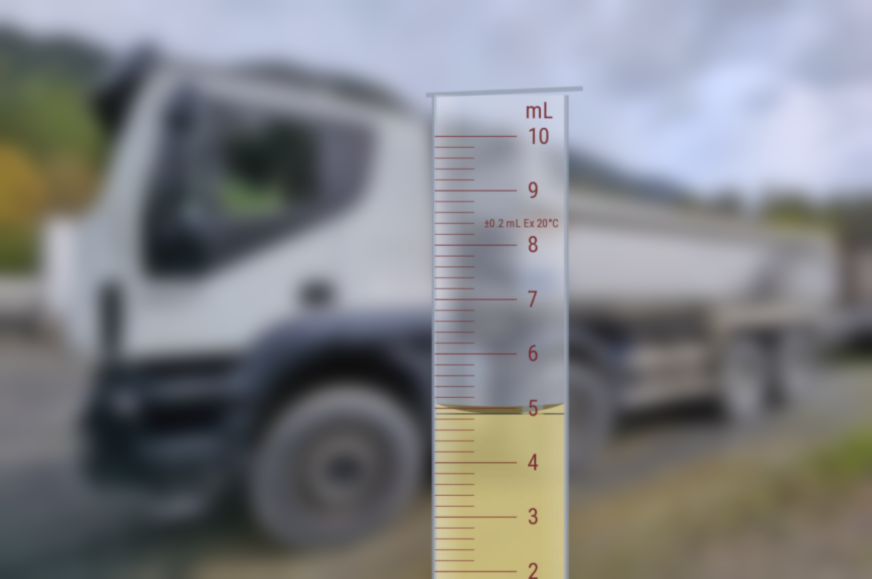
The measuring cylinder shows {"value": 4.9, "unit": "mL"}
